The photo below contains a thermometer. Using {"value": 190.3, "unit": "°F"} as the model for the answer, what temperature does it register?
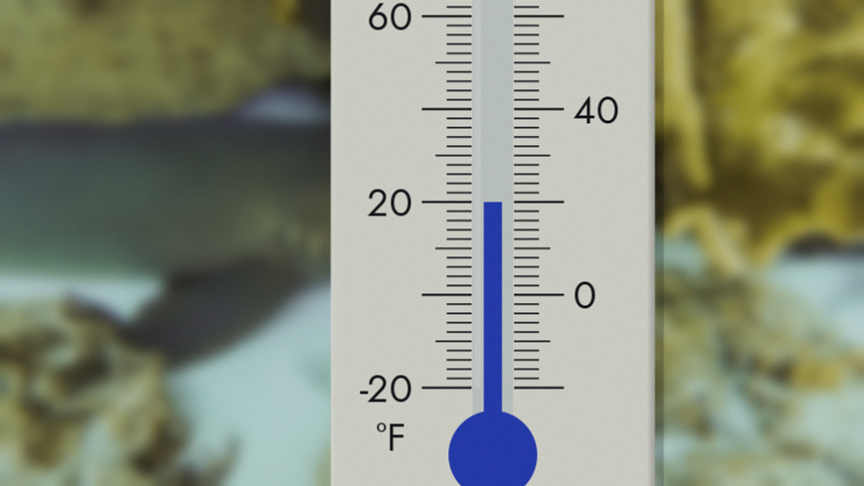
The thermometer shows {"value": 20, "unit": "°F"}
